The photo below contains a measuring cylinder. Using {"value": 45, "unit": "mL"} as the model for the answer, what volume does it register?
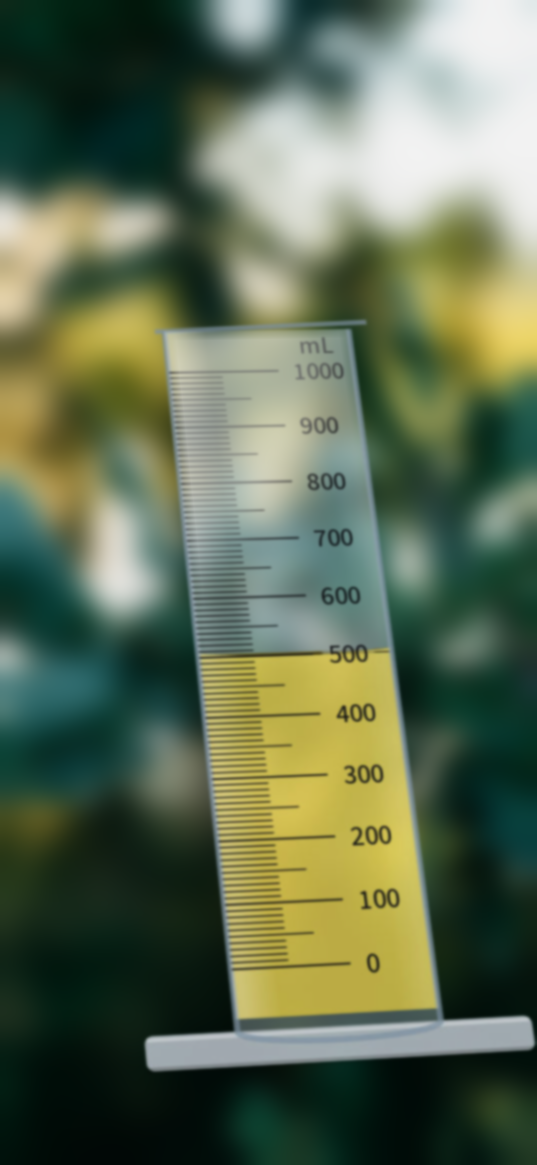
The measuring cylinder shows {"value": 500, "unit": "mL"}
